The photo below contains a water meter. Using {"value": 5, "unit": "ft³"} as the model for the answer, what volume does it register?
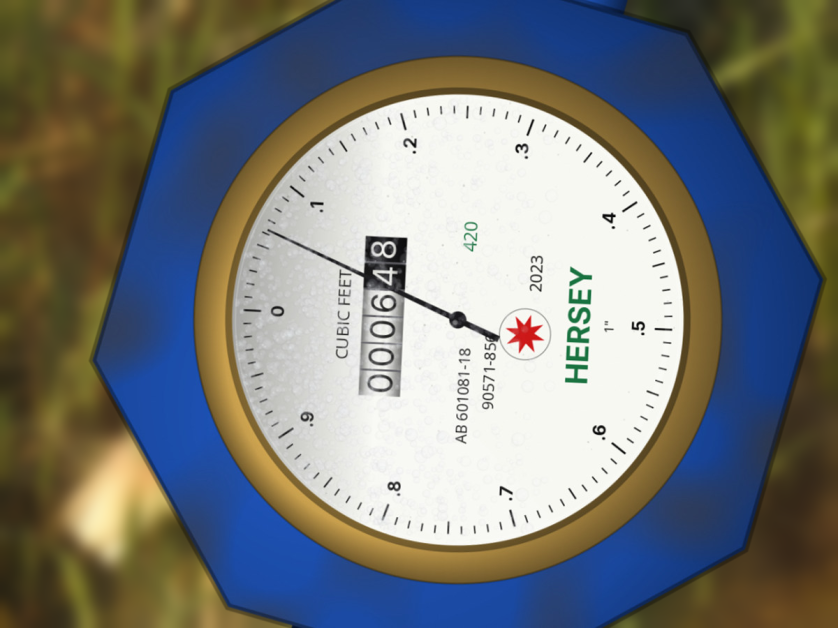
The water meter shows {"value": 648.06, "unit": "ft³"}
